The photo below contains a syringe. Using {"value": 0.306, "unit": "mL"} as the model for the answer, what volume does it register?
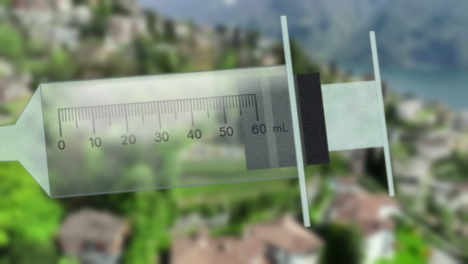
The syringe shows {"value": 55, "unit": "mL"}
